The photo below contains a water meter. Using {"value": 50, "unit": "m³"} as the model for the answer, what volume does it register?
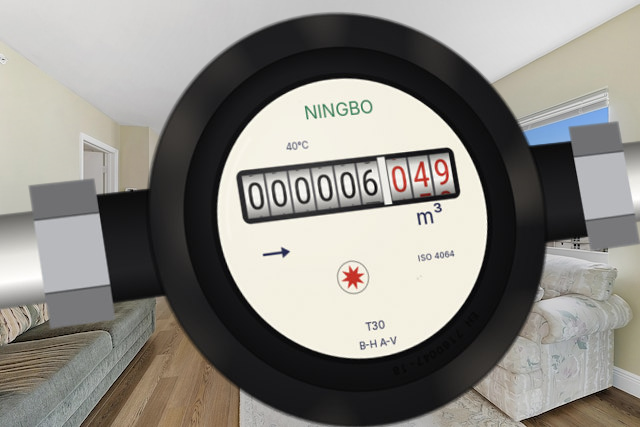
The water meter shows {"value": 6.049, "unit": "m³"}
